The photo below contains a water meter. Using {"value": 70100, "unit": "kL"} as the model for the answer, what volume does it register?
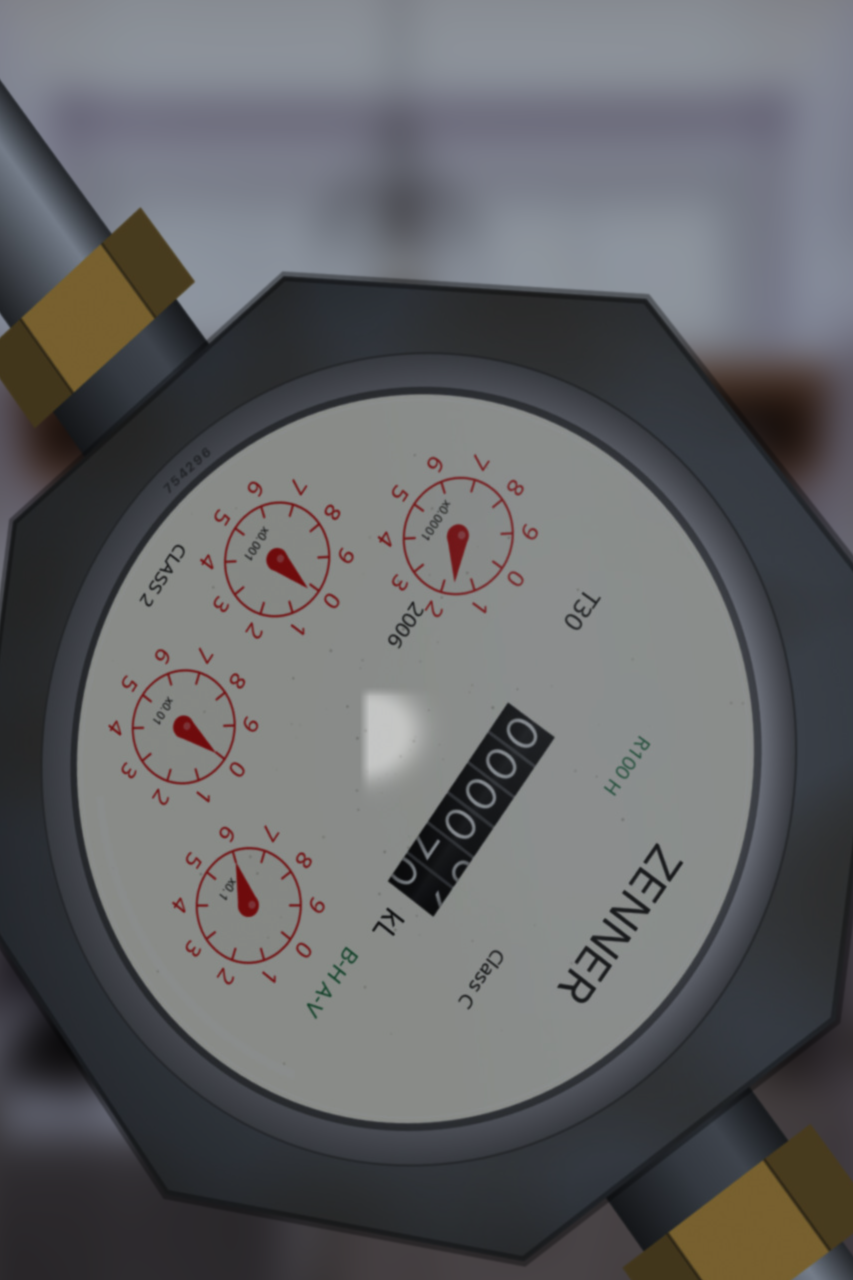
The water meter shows {"value": 69.6001, "unit": "kL"}
